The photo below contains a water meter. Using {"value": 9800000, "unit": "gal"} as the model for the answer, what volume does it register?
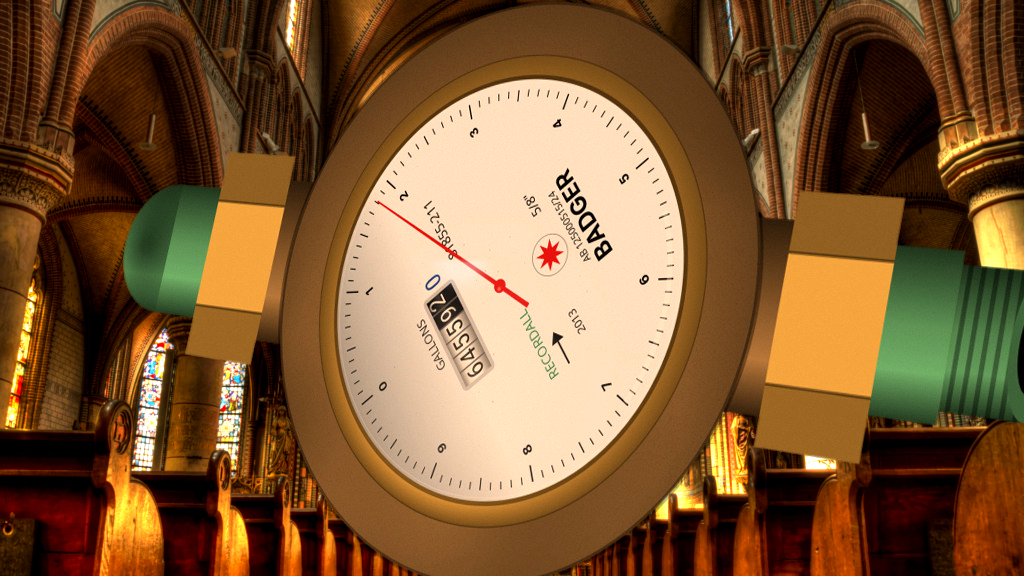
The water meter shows {"value": 6455921.8, "unit": "gal"}
